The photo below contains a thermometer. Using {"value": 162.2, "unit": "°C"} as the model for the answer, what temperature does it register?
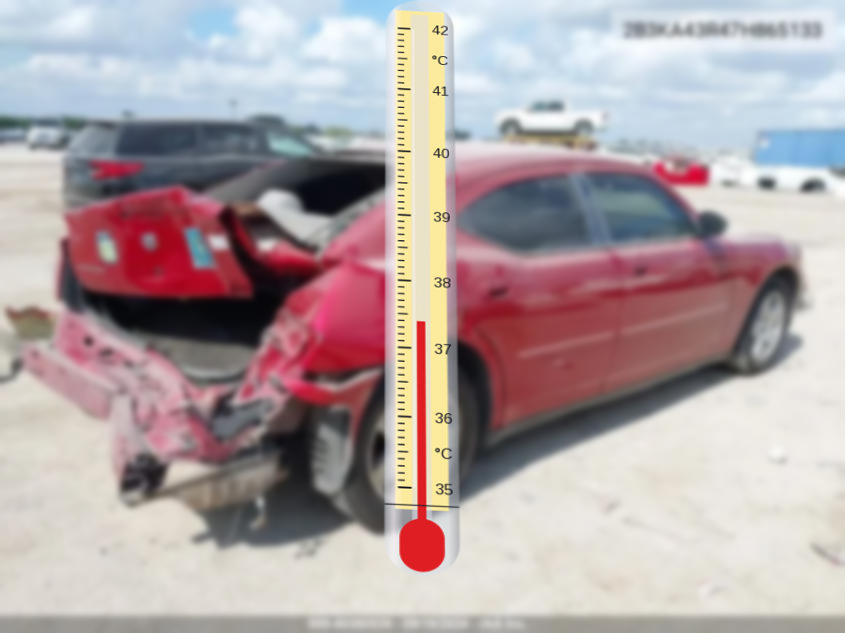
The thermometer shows {"value": 37.4, "unit": "°C"}
